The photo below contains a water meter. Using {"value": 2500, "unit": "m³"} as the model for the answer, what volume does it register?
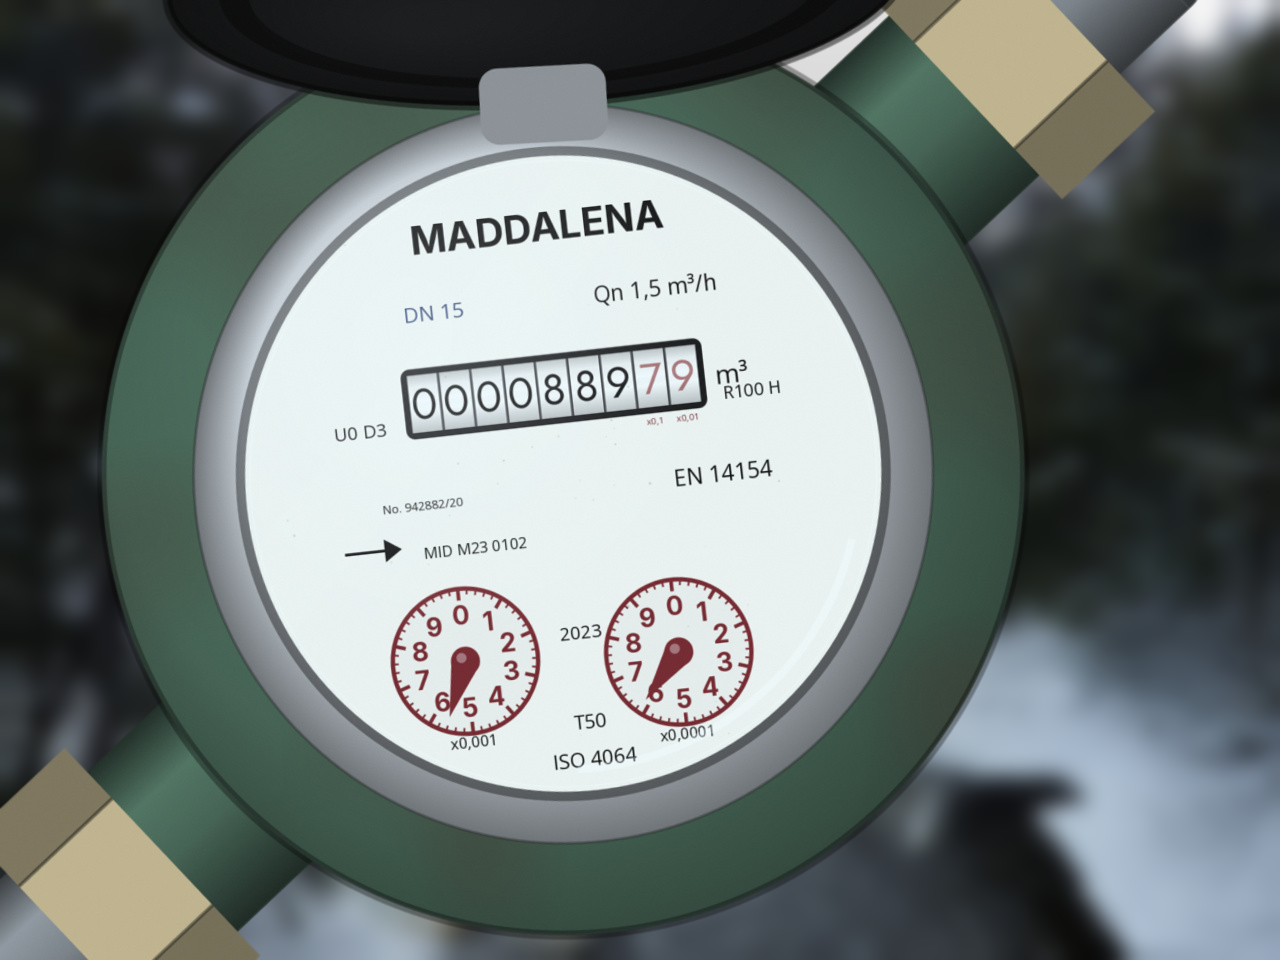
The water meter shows {"value": 889.7956, "unit": "m³"}
